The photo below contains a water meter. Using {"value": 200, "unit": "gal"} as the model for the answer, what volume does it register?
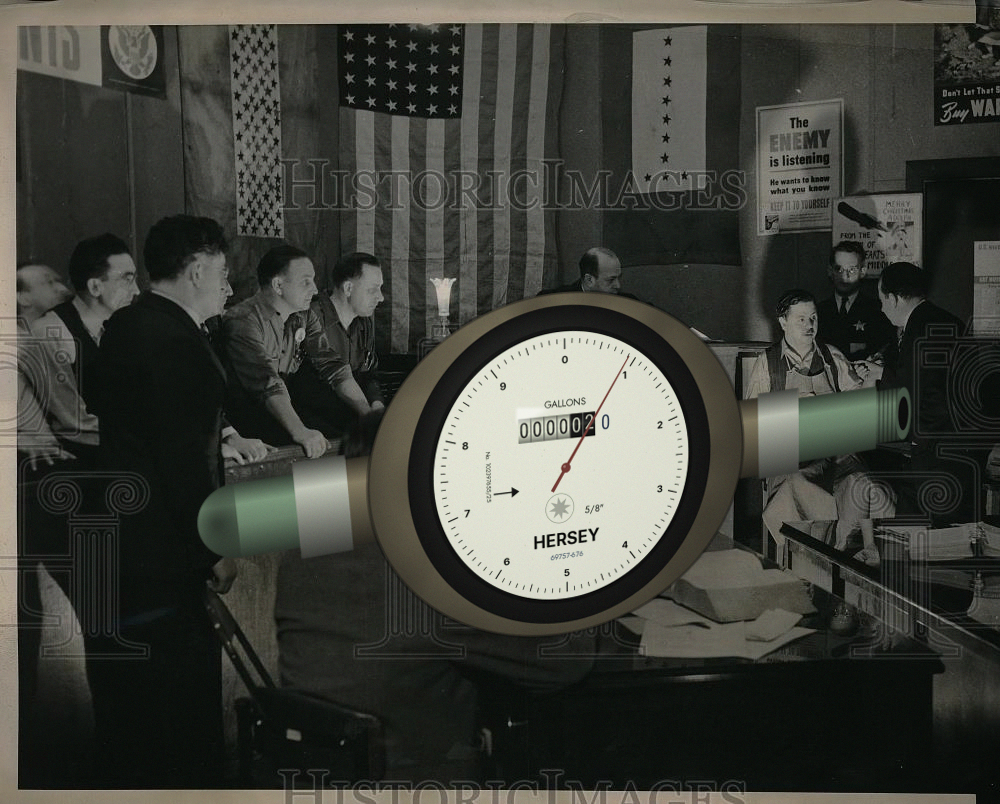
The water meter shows {"value": 20.9, "unit": "gal"}
